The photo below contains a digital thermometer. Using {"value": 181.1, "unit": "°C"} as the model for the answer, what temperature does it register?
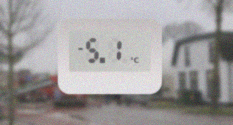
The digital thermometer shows {"value": -5.1, "unit": "°C"}
